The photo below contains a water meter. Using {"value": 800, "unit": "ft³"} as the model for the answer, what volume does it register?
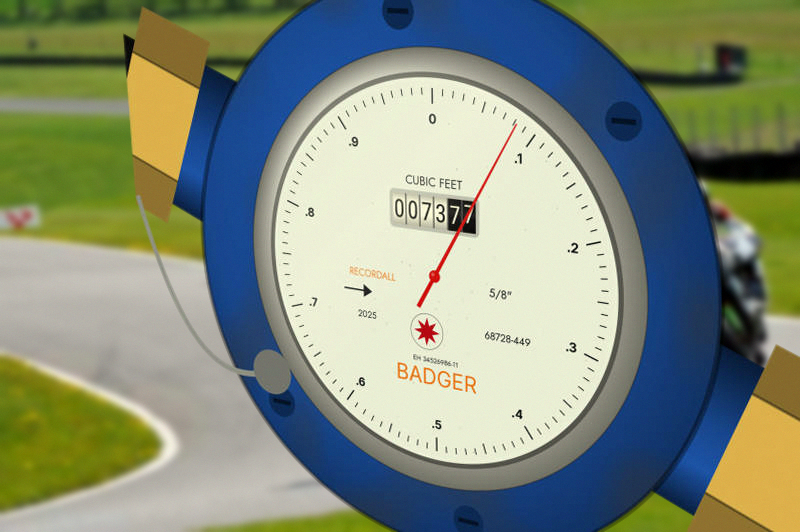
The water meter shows {"value": 7377.08, "unit": "ft³"}
